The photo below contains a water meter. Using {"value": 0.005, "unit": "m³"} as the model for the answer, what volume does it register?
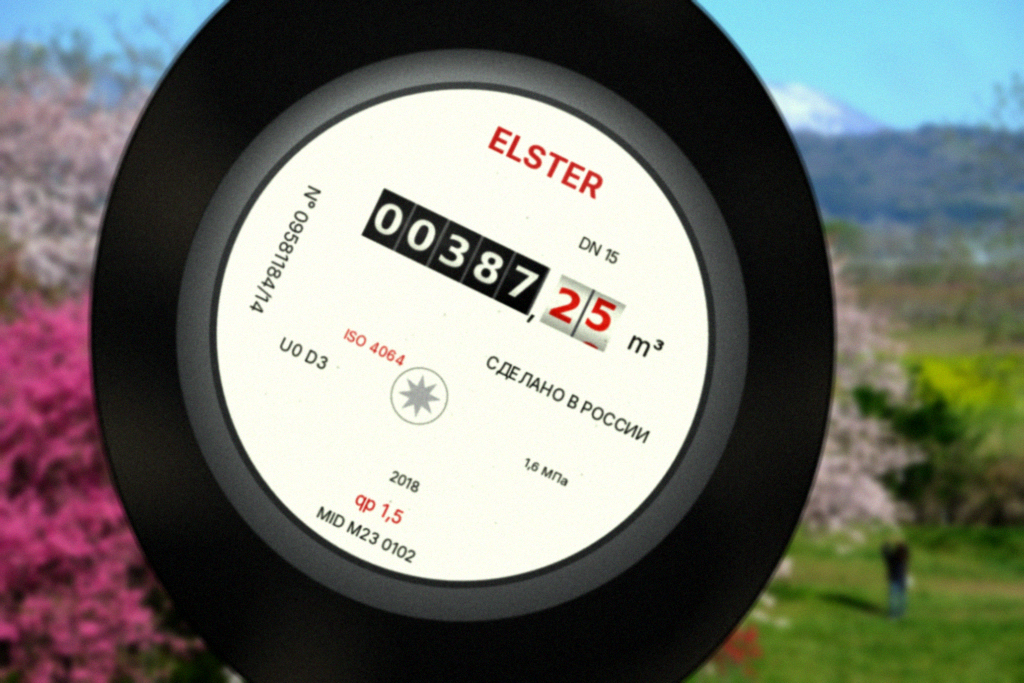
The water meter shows {"value": 387.25, "unit": "m³"}
